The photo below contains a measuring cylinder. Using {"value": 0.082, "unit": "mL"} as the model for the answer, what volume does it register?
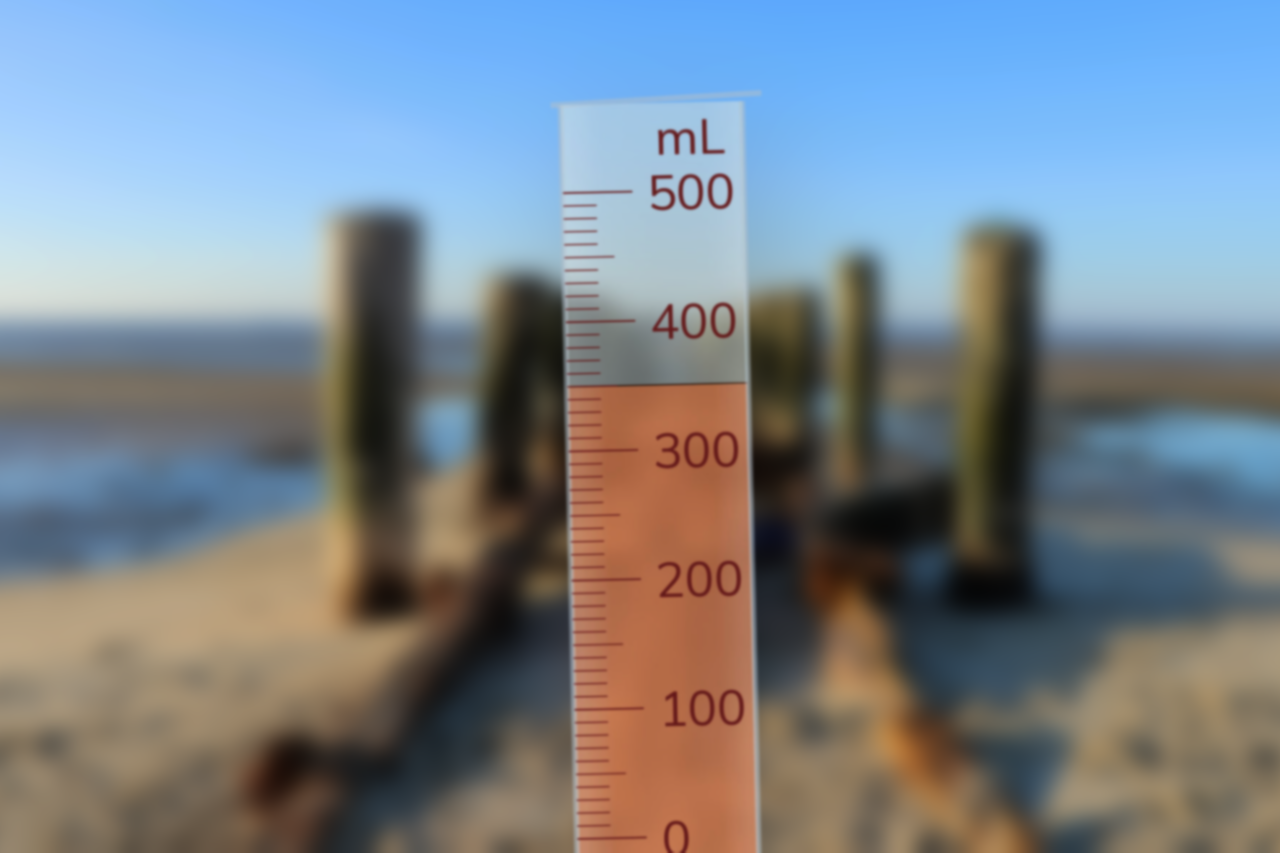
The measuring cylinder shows {"value": 350, "unit": "mL"}
